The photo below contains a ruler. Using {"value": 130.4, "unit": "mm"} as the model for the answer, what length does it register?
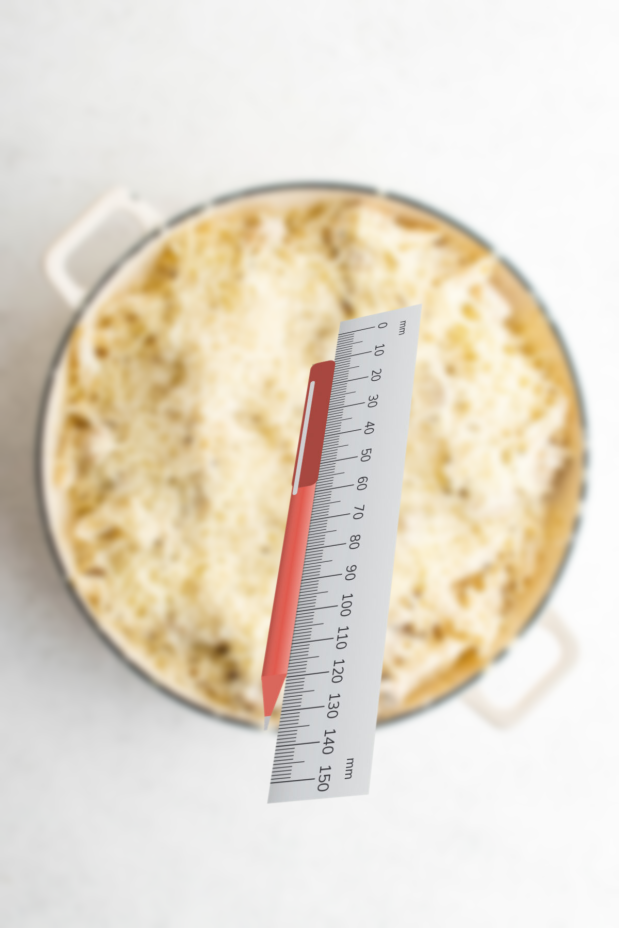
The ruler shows {"value": 125, "unit": "mm"}
